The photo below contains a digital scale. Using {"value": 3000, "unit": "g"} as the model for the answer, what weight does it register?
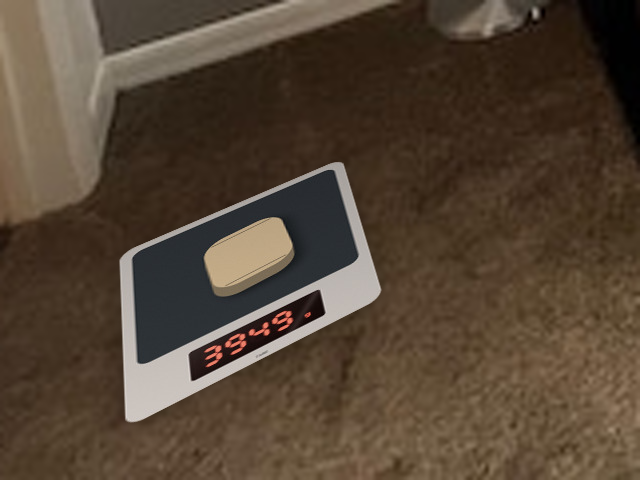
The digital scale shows {"value": 3949, "unit": "g"}
